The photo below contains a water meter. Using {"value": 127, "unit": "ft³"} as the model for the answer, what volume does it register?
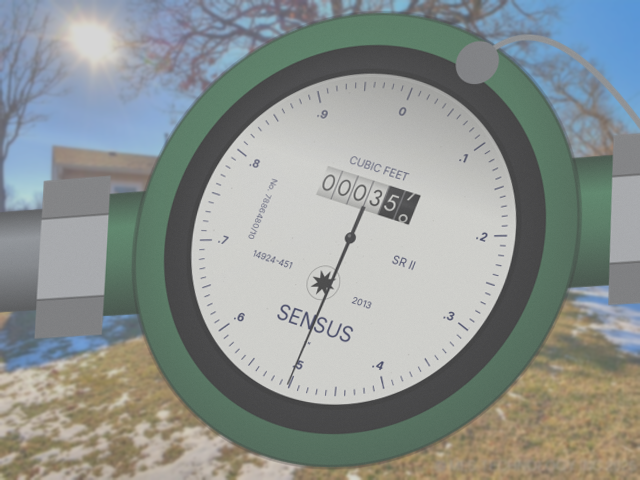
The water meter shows {"value": 357.50, "unit": "ft³"}
